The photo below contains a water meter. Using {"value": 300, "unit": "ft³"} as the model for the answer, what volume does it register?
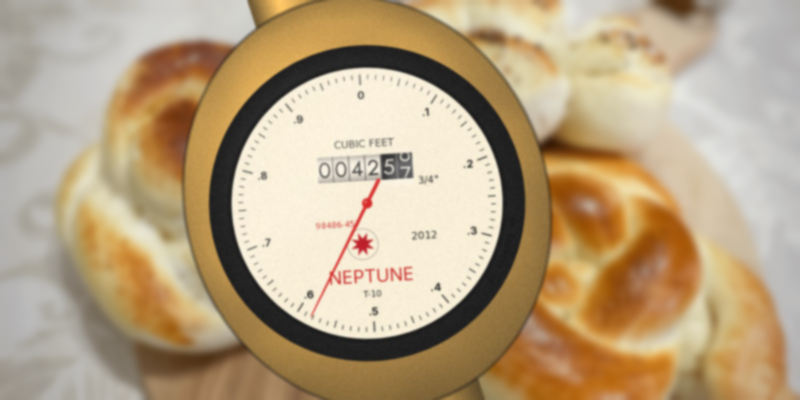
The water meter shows {"value": 4256.58, "unit": "ft³"}
